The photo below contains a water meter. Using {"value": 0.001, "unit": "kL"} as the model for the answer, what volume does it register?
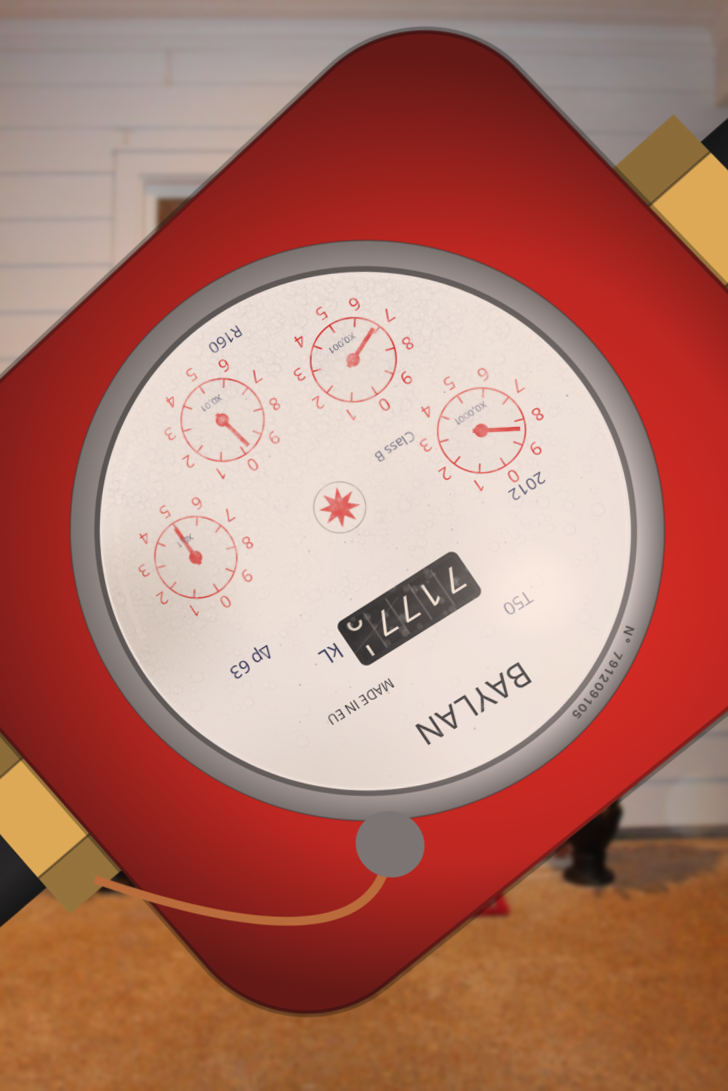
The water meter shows {"value": 71771.4968, "unit": "kL"}
